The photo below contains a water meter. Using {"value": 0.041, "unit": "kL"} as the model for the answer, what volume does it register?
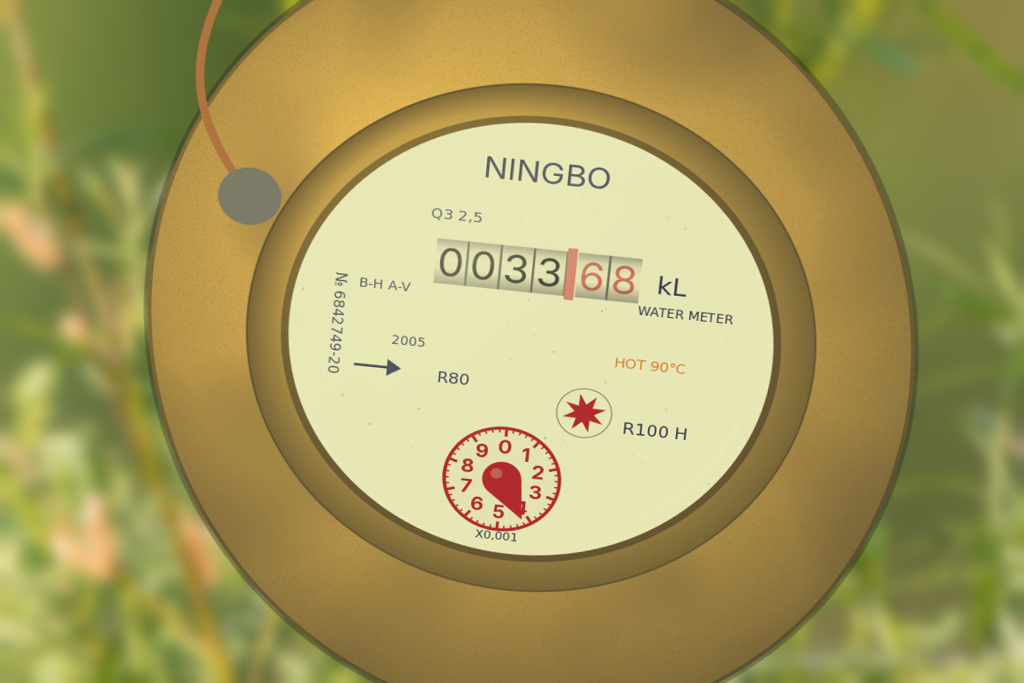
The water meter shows {"value": 33.684, "unit": "kL"}
